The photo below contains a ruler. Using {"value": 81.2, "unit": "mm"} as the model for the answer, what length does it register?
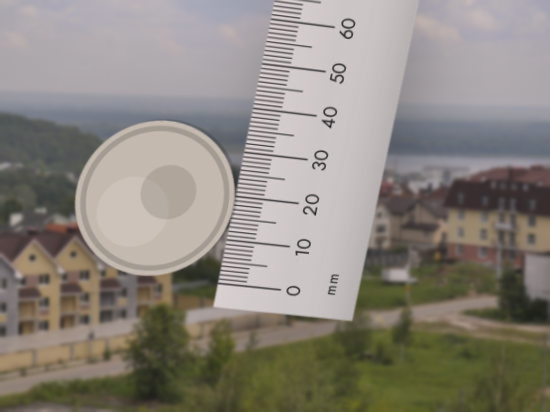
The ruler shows {"value": 35, "unit": "mm"}
